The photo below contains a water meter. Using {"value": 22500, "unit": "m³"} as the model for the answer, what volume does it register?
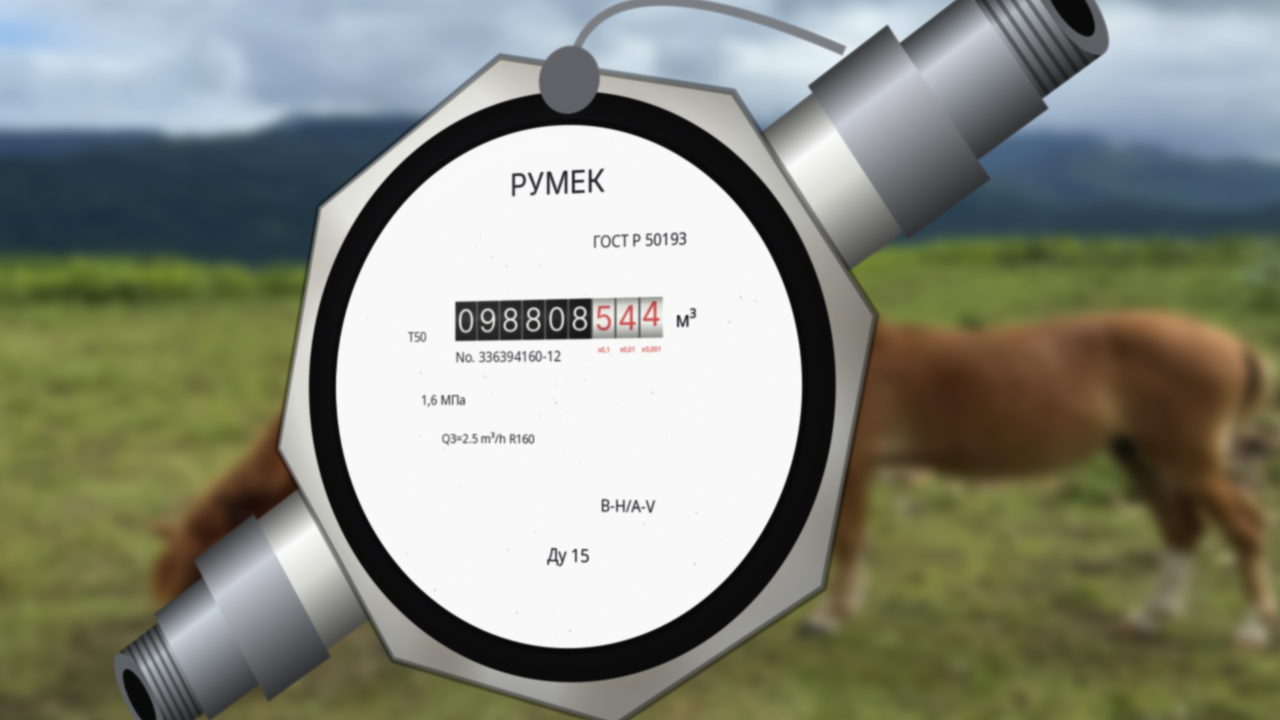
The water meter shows {"value": 98808.544, "unit": "m³"}
